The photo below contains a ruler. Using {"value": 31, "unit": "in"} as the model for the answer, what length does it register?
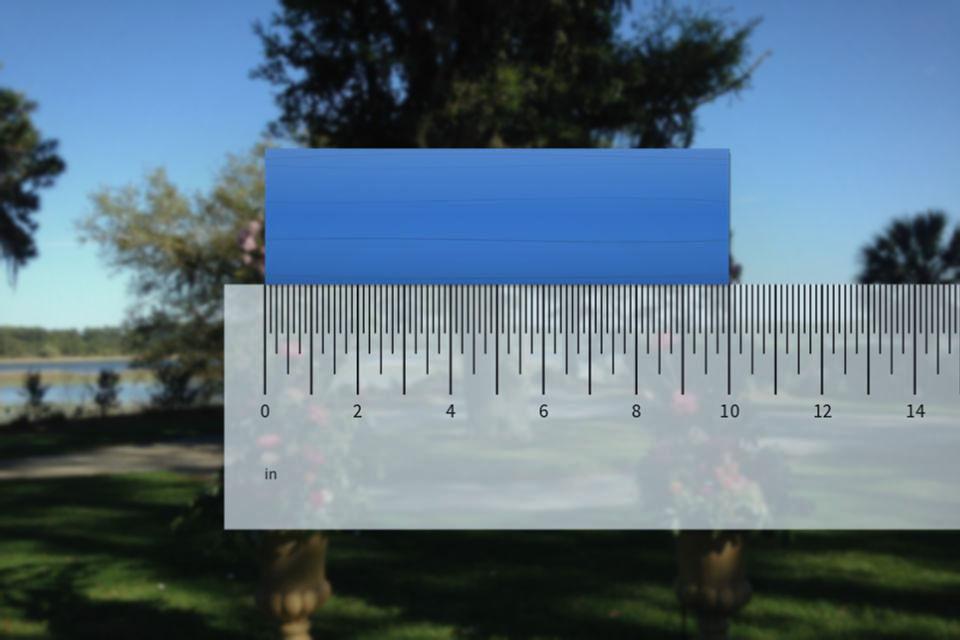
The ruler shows {"value": 10, "unit": "in"}
